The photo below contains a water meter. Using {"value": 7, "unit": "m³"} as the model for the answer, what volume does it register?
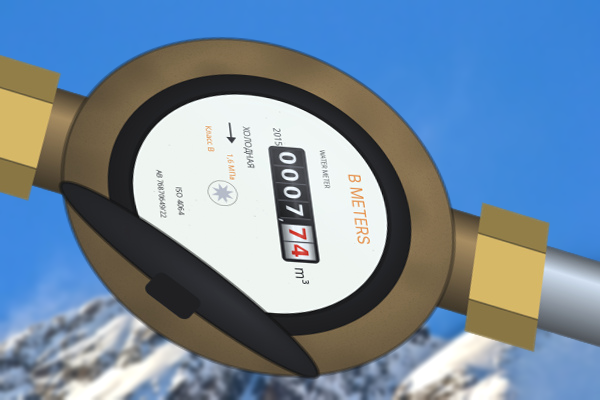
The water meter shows {"value": 7.74, "unit": "m³"}
